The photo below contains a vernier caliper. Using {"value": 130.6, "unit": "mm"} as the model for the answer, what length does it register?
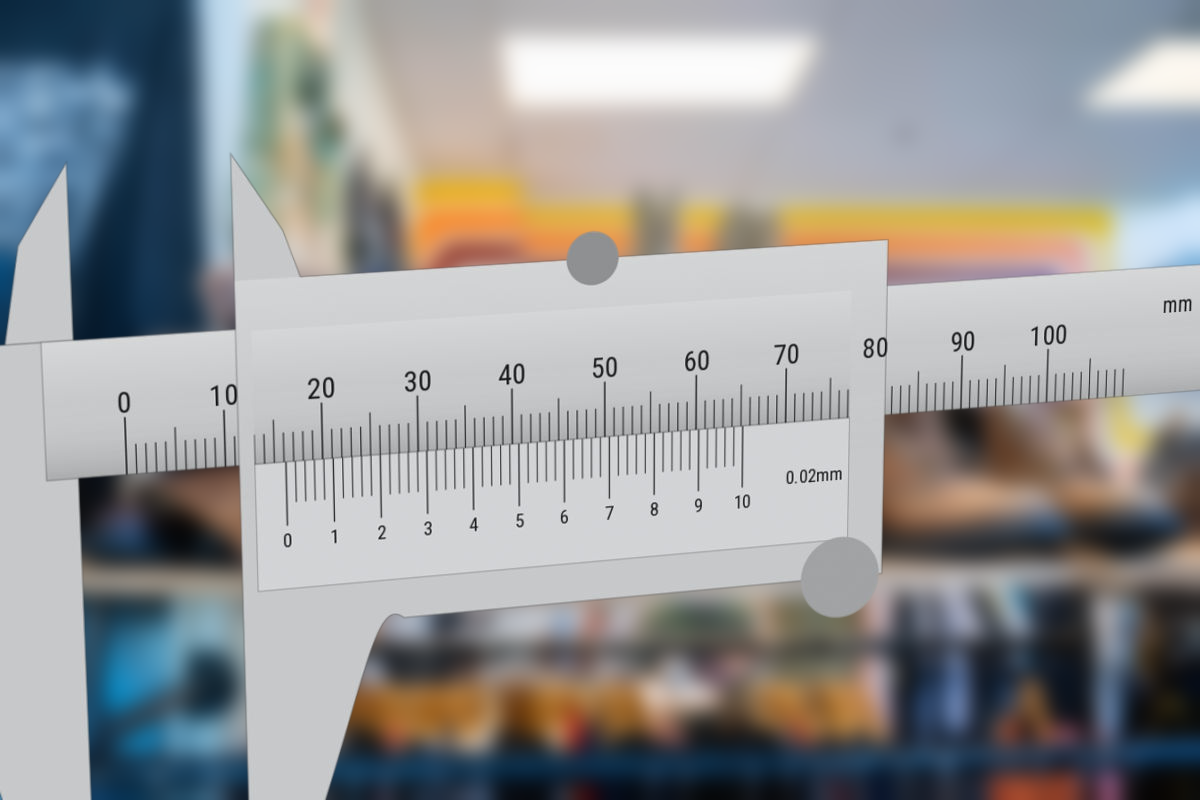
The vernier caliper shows {"value": 16.2, "unit": "mm"}
